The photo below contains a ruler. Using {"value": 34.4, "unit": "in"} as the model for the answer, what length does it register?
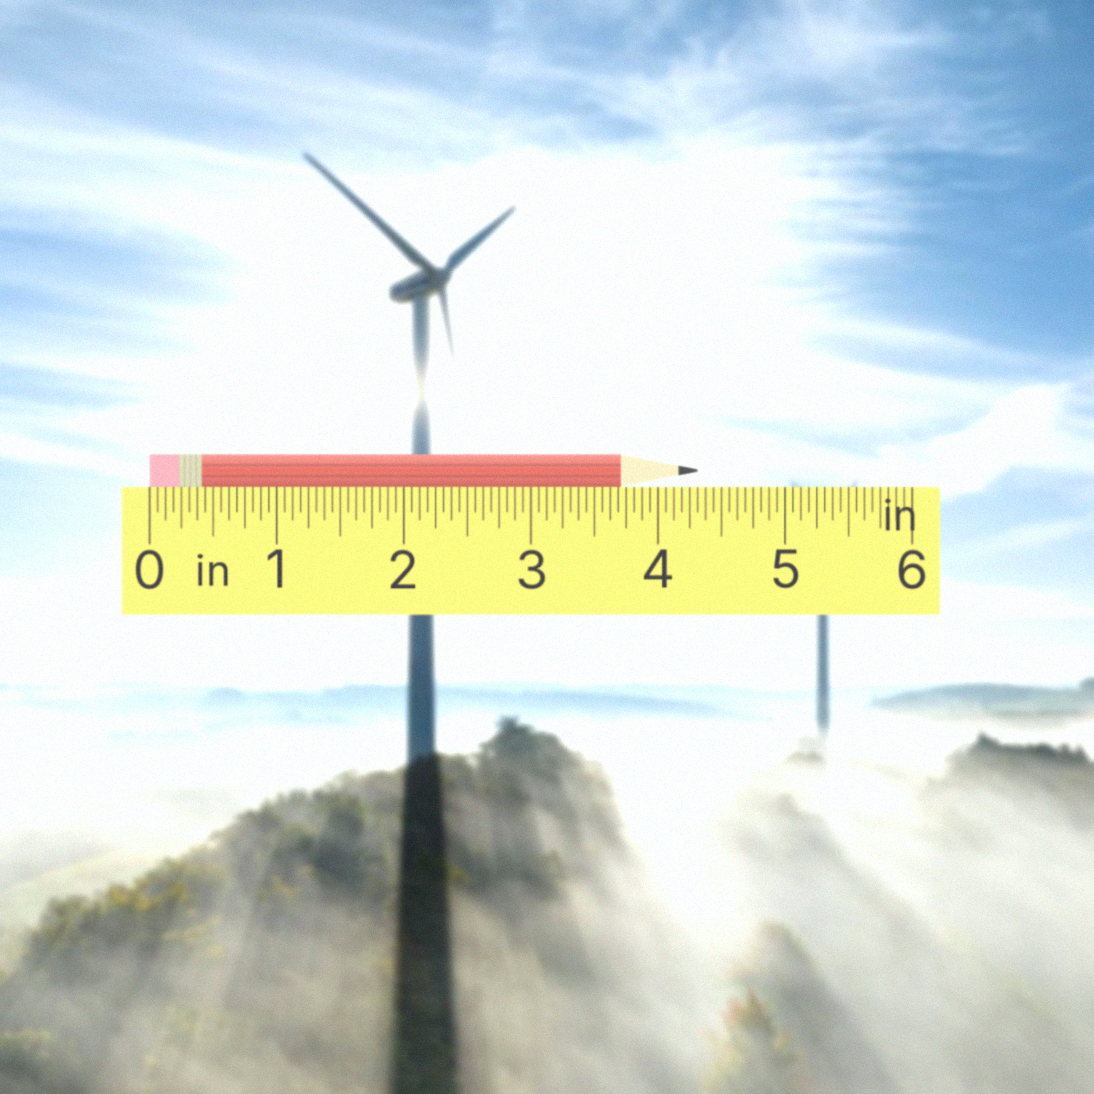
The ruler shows {"value": 4.3125, "unit": "in"}
